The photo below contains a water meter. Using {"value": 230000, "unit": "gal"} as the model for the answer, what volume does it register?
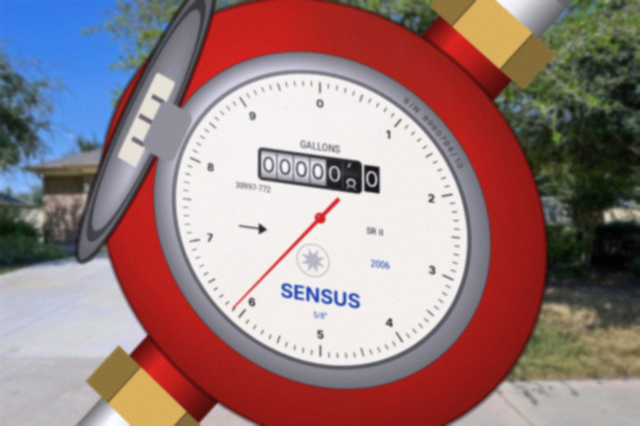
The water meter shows {"value": 76.1, "unit": "gal"}
